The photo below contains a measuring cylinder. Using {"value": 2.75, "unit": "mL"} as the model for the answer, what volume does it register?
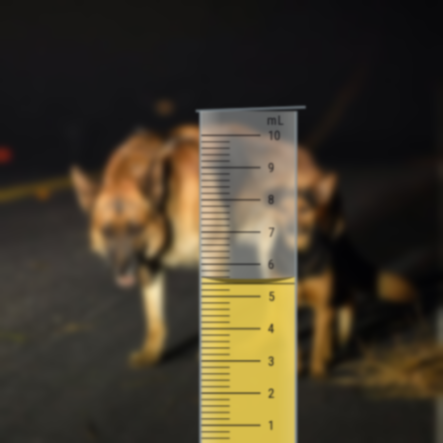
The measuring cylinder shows {"value": 5.4, "unit": "mL"}
